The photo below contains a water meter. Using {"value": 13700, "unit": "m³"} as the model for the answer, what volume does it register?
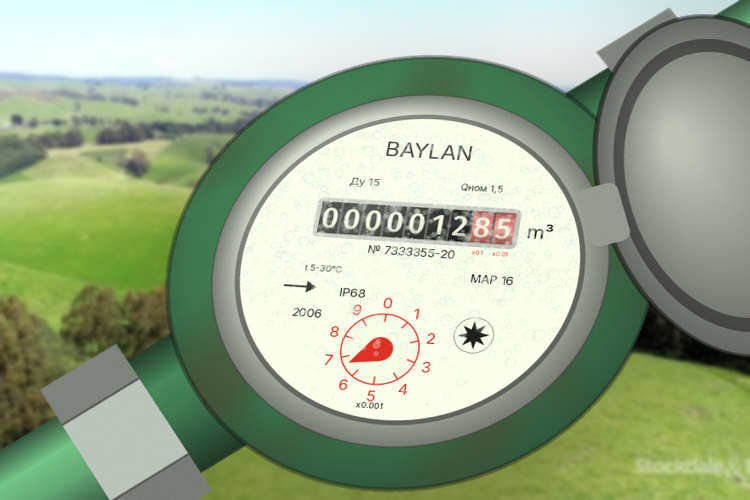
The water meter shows {"value": 12.856, "unit": "m³"}
